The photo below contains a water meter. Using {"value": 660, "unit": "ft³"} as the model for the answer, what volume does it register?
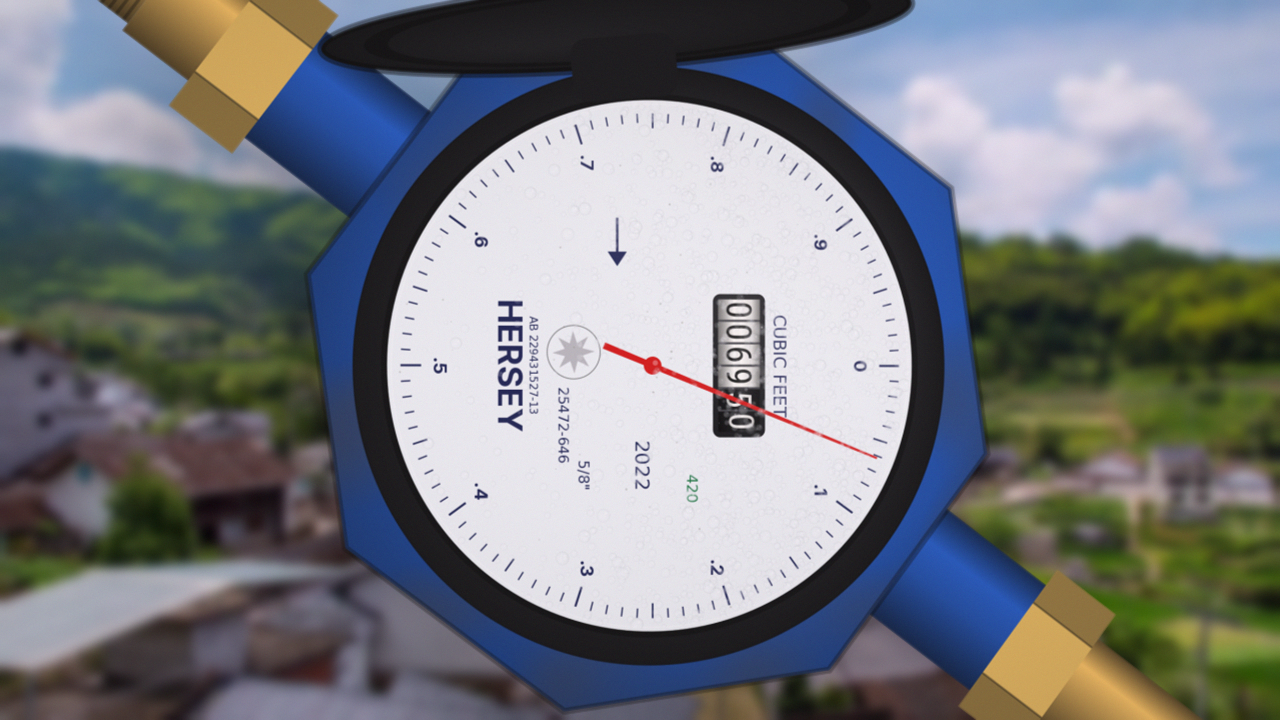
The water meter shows {"value": 6950.06, "unit": "ft³"}
